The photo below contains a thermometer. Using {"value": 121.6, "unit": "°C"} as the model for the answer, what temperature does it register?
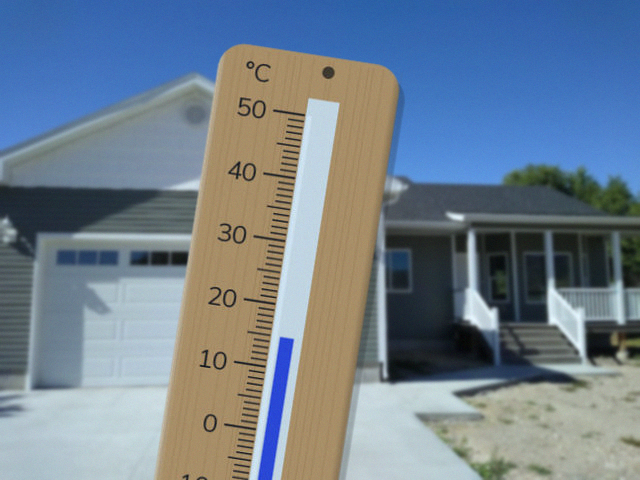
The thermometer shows {"value": 15, "unit": "°C"}
